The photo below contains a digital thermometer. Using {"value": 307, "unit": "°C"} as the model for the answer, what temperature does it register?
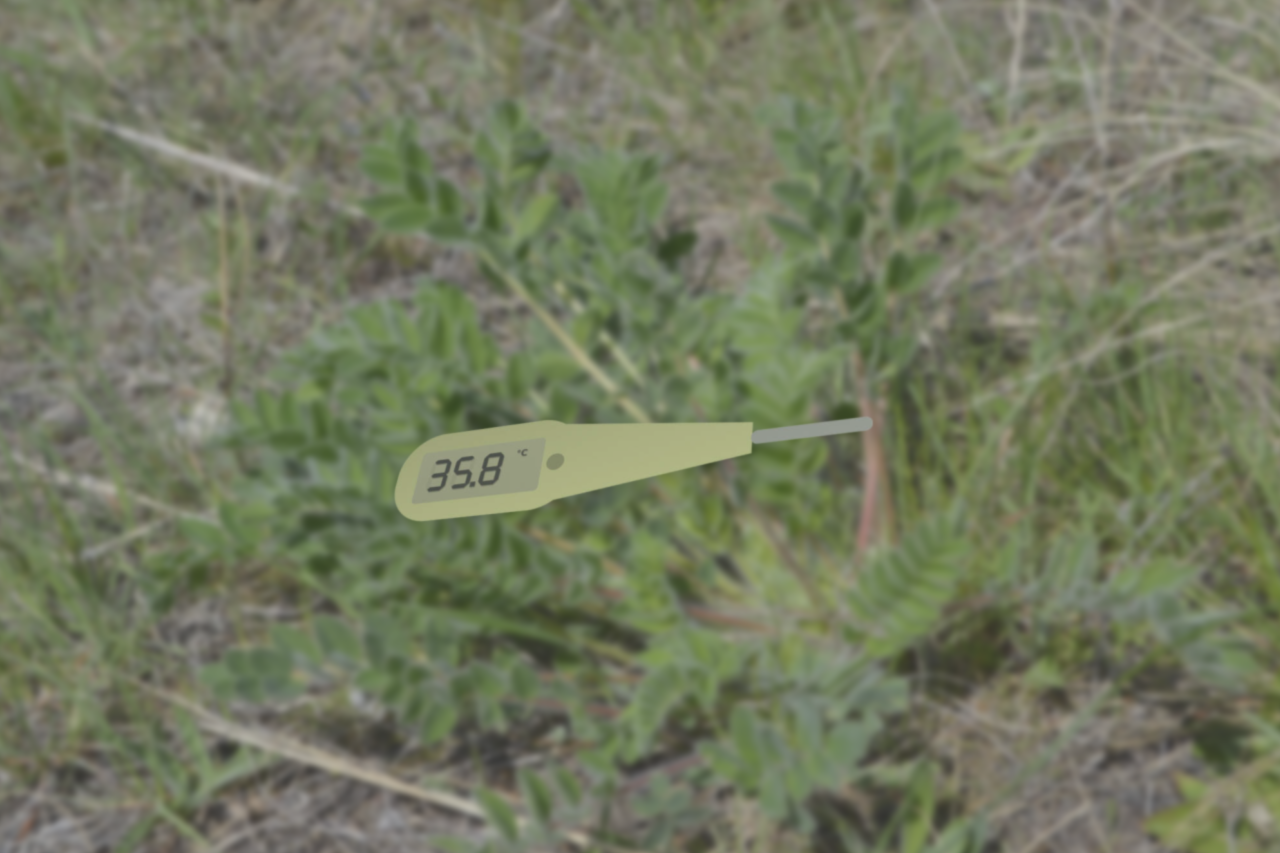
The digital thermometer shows {"value": 35.8, "unit": "°C"}
